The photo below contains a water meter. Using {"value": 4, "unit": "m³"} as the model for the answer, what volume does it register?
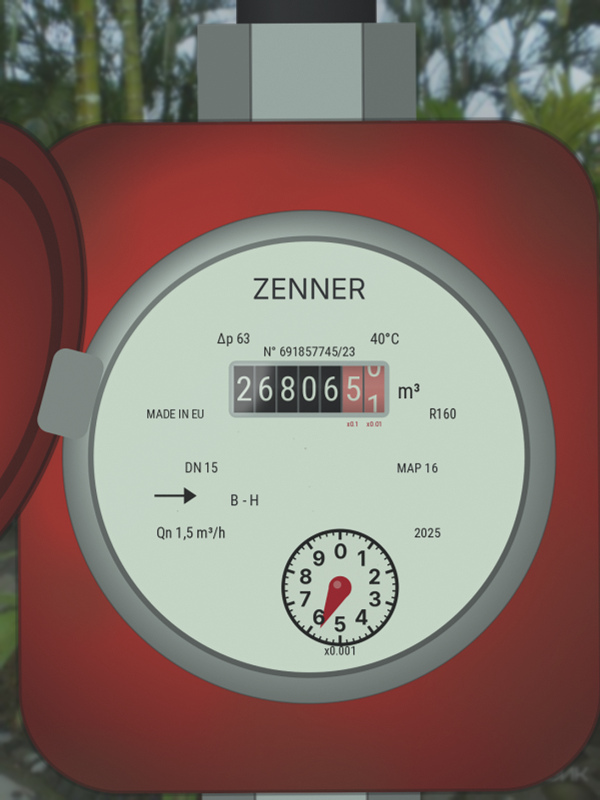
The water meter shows {"value": 26806.505, "unit": "m³"}
